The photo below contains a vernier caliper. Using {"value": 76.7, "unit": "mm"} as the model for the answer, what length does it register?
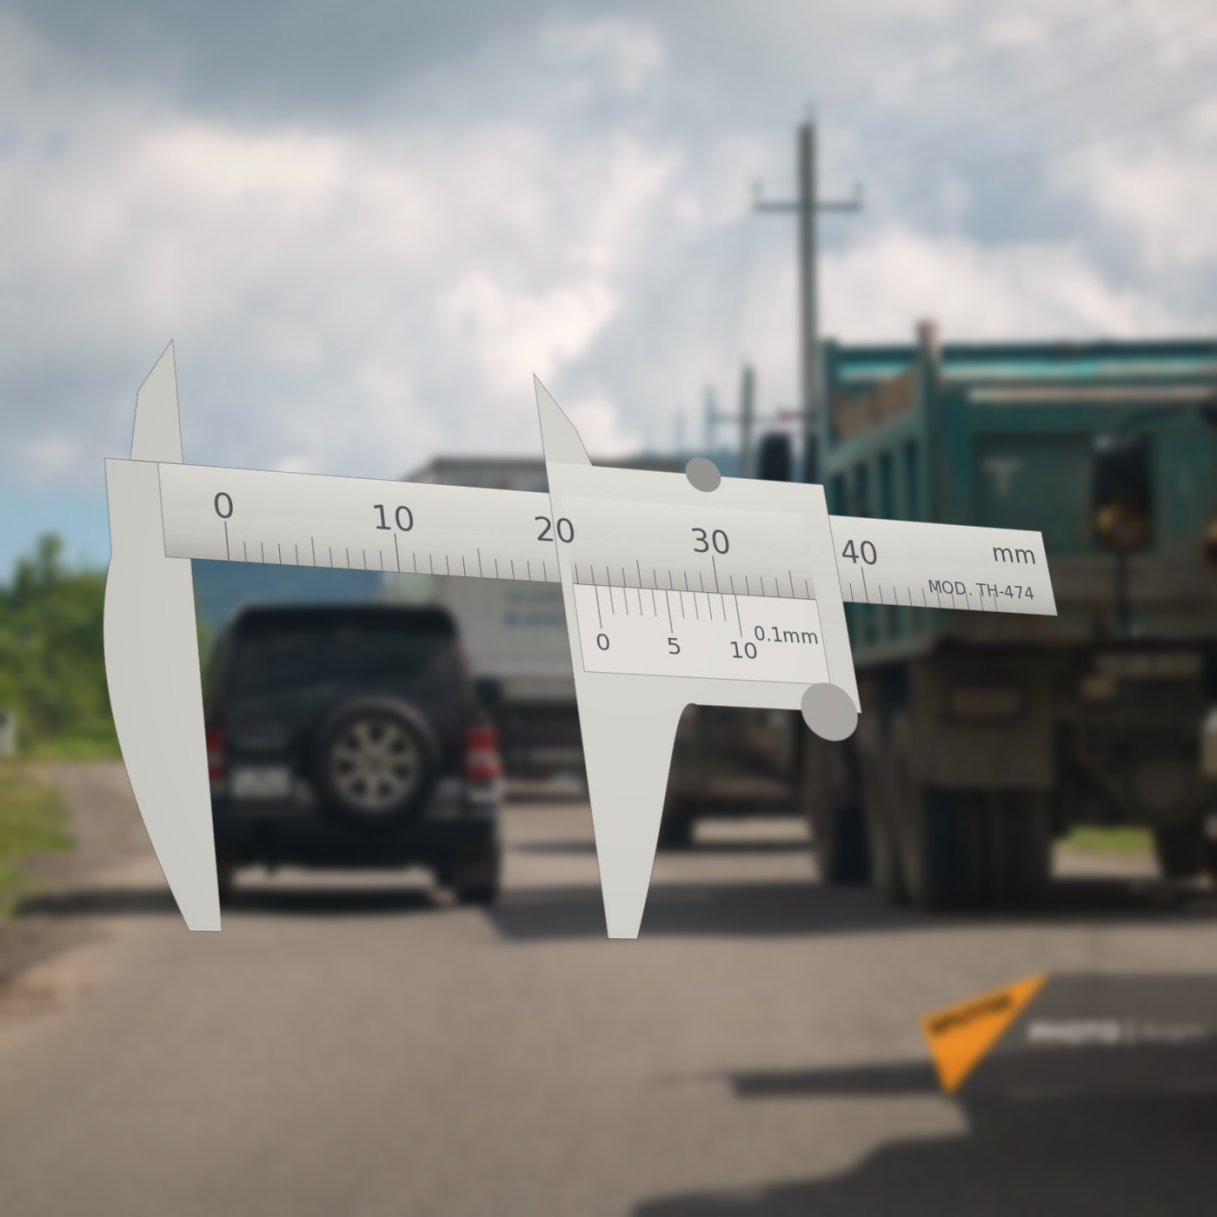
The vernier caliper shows {"value": 22.1, "unit": "mm"}
